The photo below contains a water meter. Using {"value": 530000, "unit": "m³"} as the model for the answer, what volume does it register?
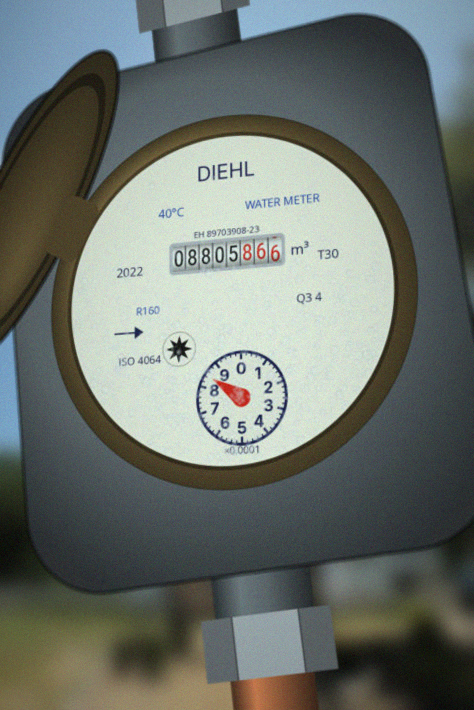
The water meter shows {"value": 8805.8658, "unit": "m³"}
